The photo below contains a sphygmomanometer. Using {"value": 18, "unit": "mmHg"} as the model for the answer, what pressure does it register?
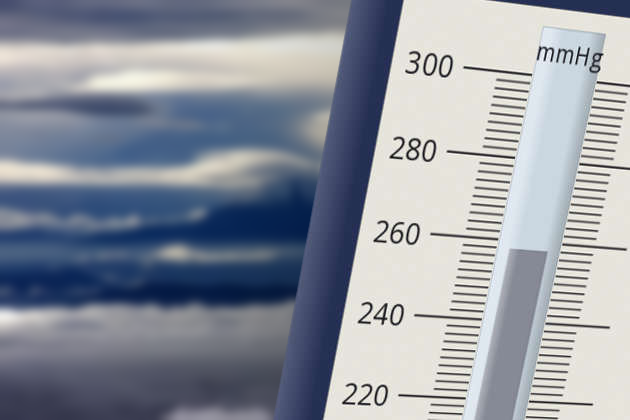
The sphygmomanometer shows {"value": 258, "unit": "mmHg"}
